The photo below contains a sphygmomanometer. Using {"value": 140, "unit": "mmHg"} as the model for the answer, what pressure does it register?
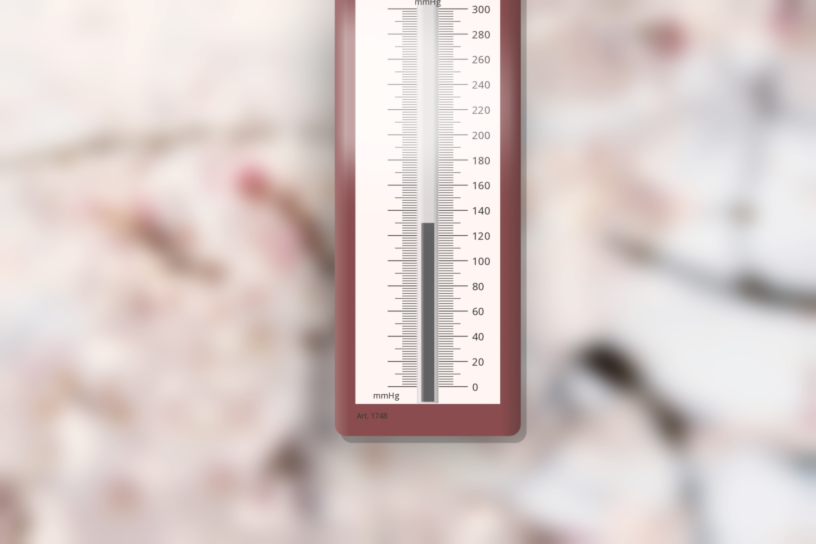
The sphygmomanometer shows {"value": 130, "unit": "mmHg"}
